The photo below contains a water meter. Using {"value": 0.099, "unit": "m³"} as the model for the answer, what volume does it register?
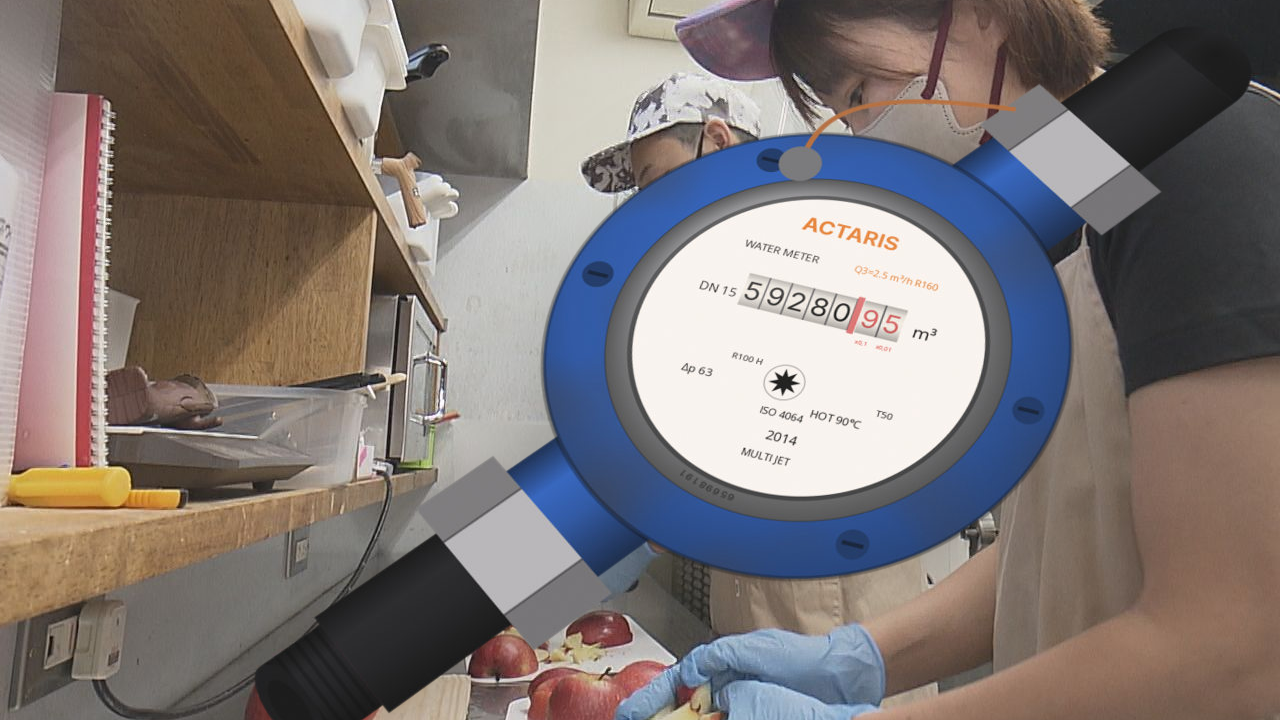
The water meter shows {"value": 59280.95, "unit": "m³"}
